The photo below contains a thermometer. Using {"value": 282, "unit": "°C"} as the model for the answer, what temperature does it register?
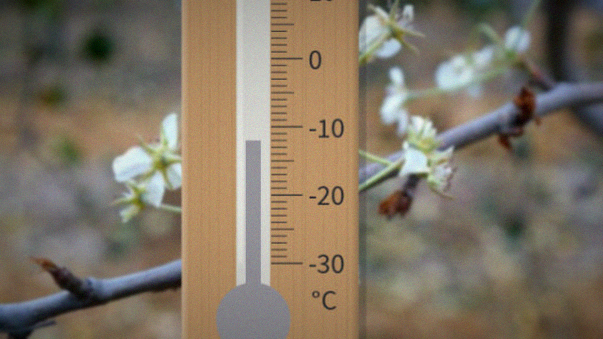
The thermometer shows {"value": -12, "unit": "°C"}
